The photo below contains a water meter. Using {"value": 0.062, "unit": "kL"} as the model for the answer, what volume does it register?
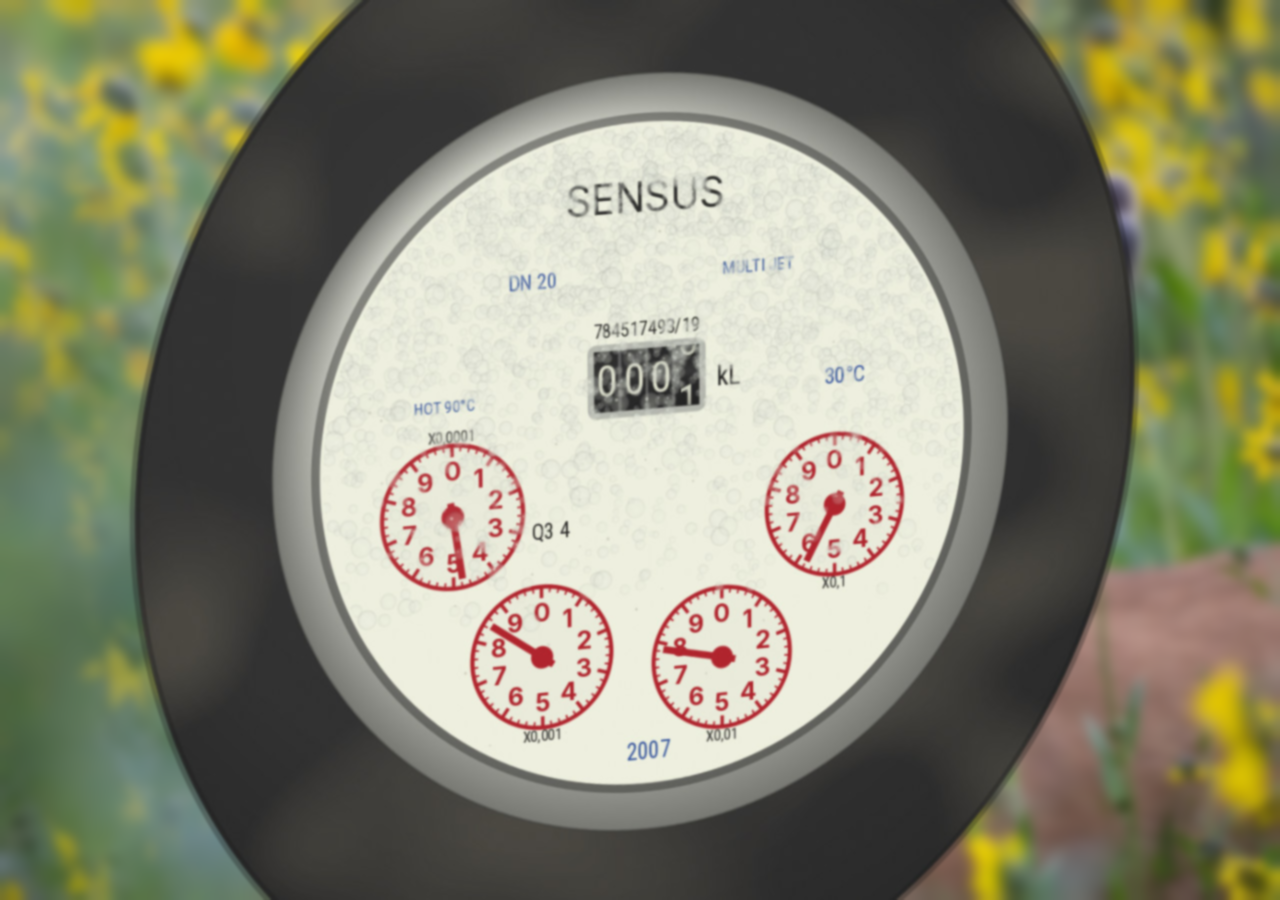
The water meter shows {"value": 0.5784, "unit": "kL"}
